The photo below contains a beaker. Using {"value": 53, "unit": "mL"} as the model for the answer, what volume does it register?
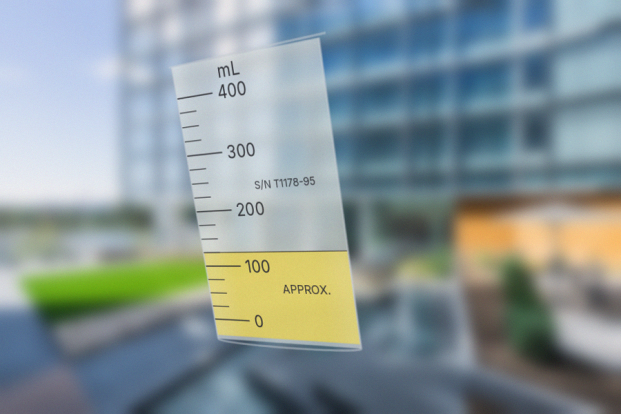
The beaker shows {"value": 125, "unit": "mL"}
